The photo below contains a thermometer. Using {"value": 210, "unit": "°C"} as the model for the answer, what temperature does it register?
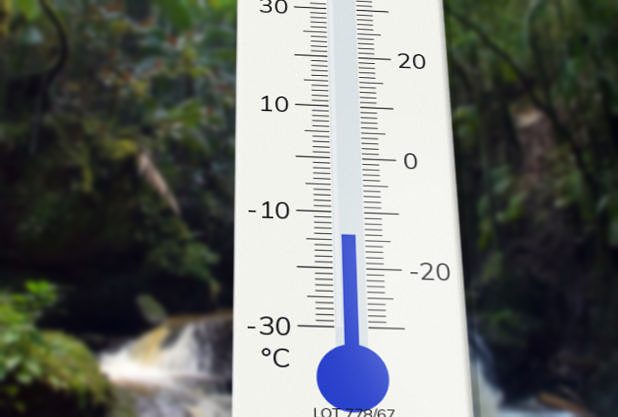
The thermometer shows {"value": -14, "unit": "°C"}
